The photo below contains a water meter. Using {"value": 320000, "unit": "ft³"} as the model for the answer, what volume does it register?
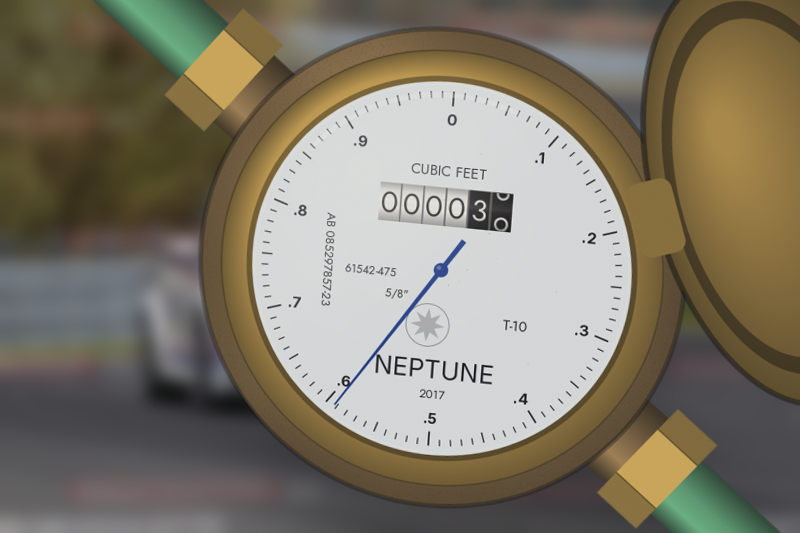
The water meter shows {"value": 38.59, "unit": "ft³"}
